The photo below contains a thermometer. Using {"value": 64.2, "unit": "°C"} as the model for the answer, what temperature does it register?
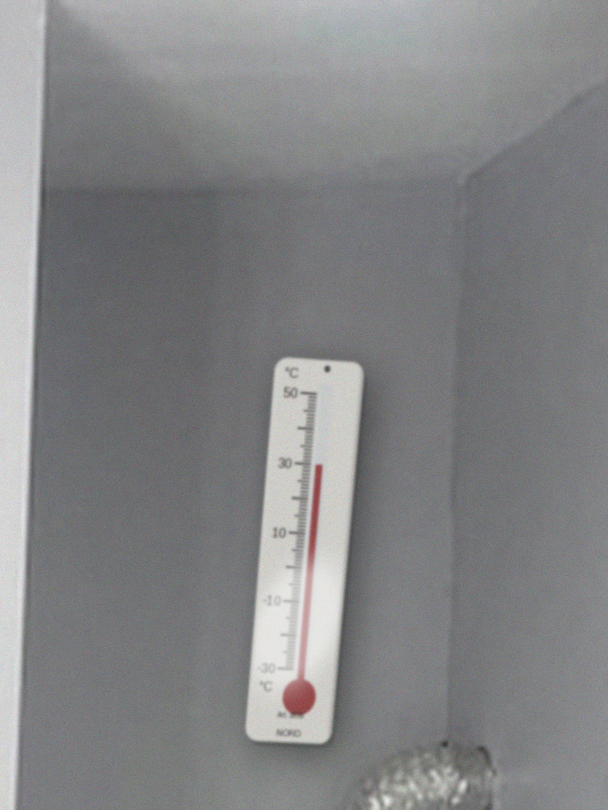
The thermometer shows {"value": 30, "unit": "°C"}
